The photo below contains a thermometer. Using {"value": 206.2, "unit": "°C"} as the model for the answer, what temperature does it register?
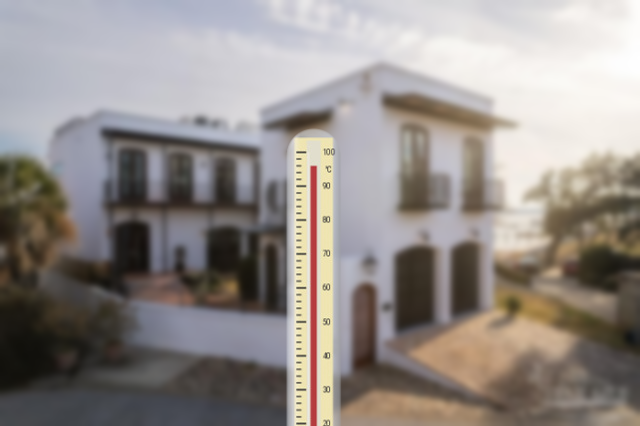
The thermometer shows {"value": 96, "unit": "°C"}
